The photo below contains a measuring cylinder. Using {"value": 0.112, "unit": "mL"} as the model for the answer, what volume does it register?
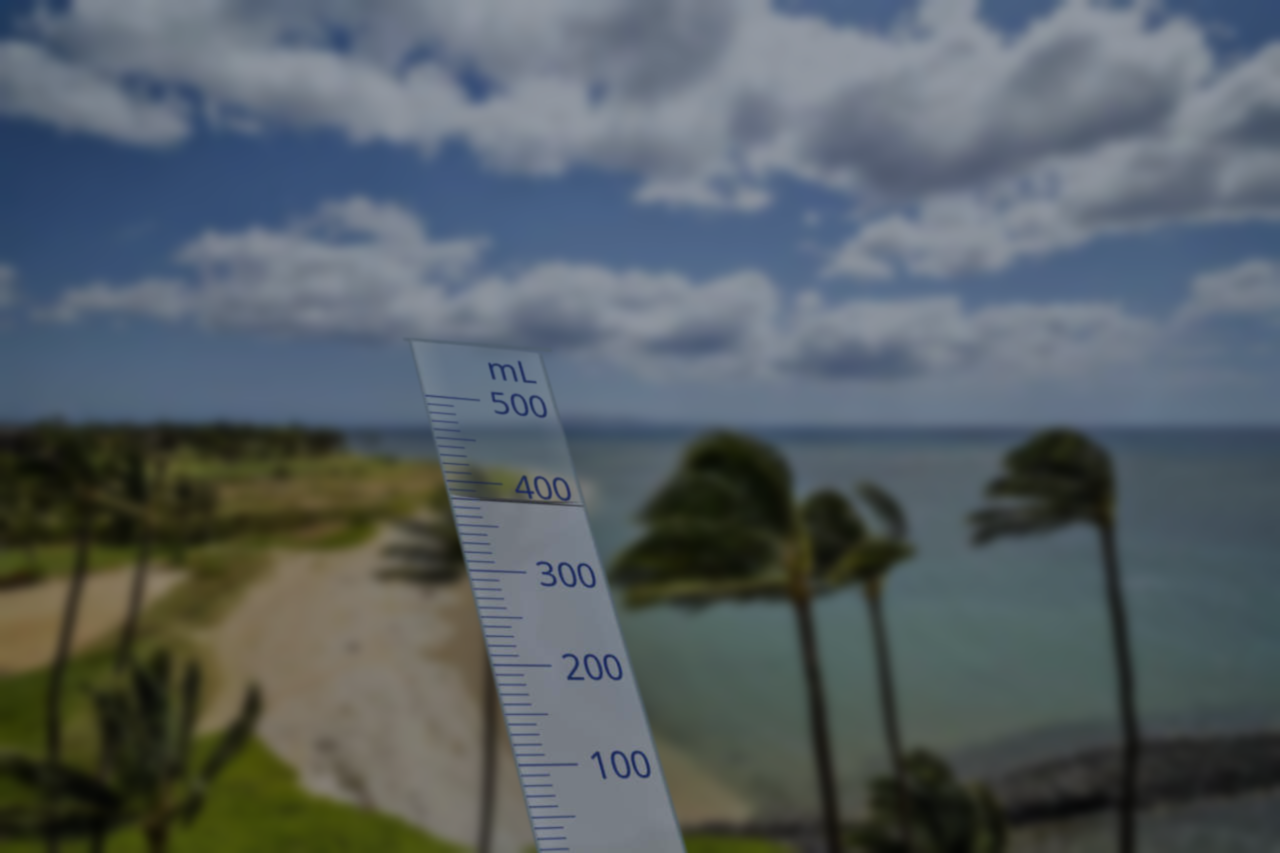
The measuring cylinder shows {"value": 380, "unit": "mL"}
